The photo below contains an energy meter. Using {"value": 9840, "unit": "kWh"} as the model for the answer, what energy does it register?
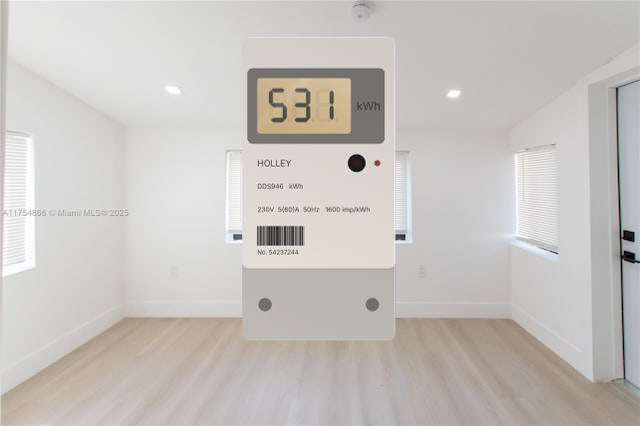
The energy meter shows {"value": 531, "unit": "kWh"}
